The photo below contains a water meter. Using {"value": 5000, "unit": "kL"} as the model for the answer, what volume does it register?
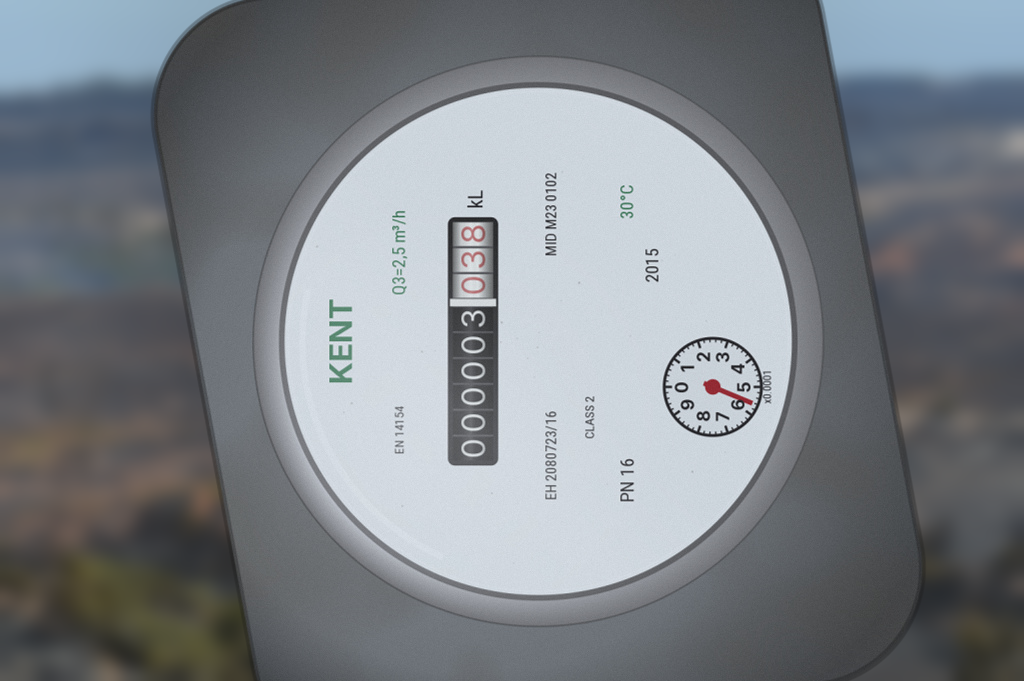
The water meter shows {"value": 3.0385, "unit": "kL"}
